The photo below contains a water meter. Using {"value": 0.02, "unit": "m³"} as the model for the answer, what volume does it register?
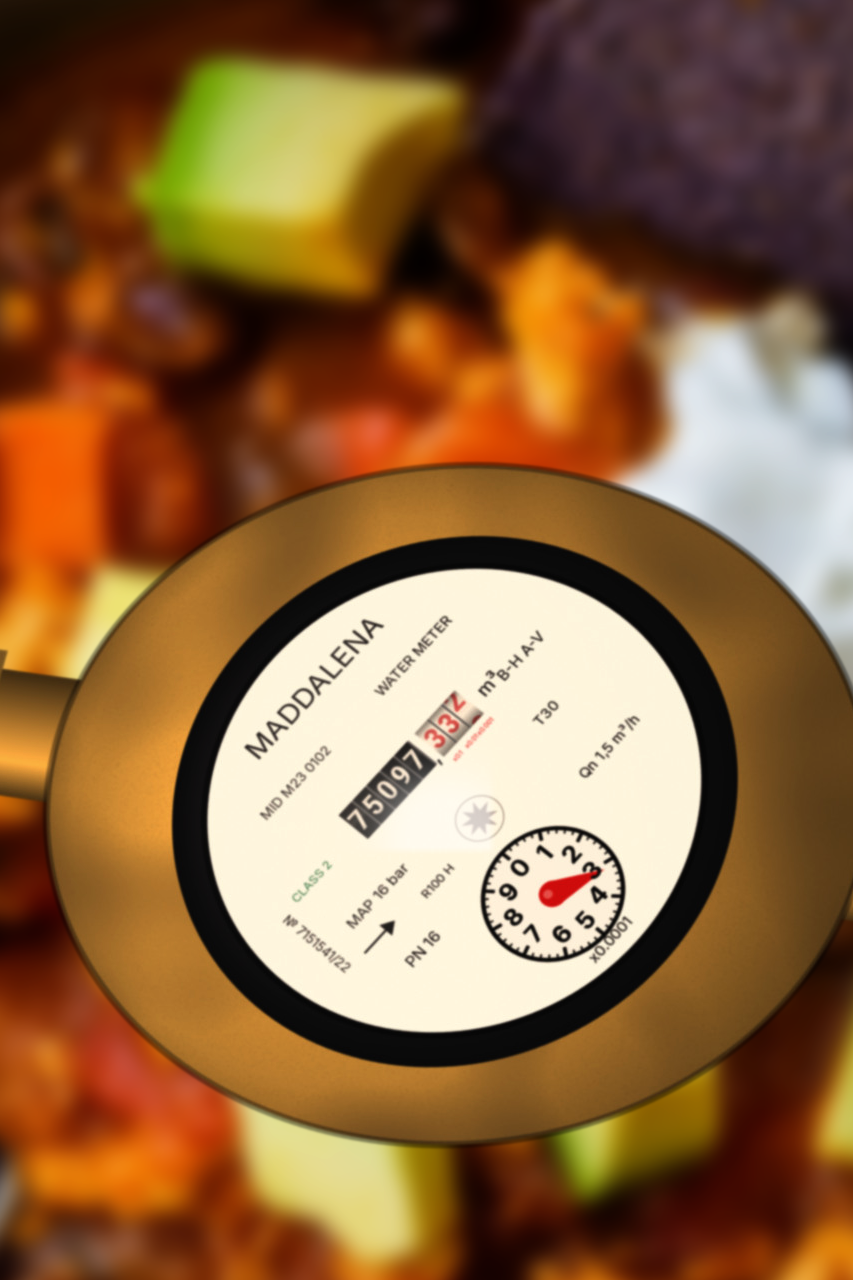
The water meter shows {"value": 75097.3323, "unit": "m³"}
